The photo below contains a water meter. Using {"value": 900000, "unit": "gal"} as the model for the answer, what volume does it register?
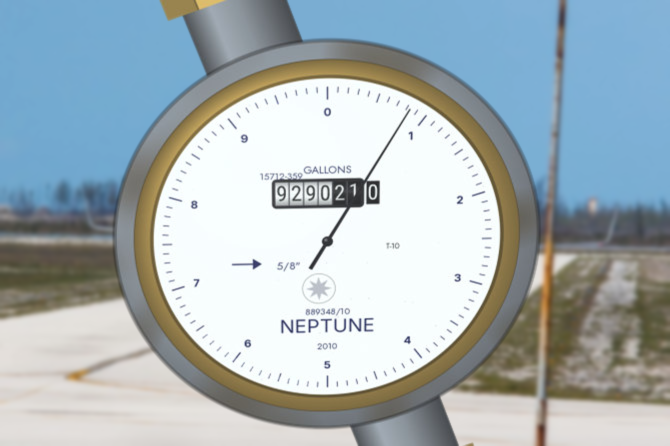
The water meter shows {"value": 9290210.8, "unit": "gal"}
